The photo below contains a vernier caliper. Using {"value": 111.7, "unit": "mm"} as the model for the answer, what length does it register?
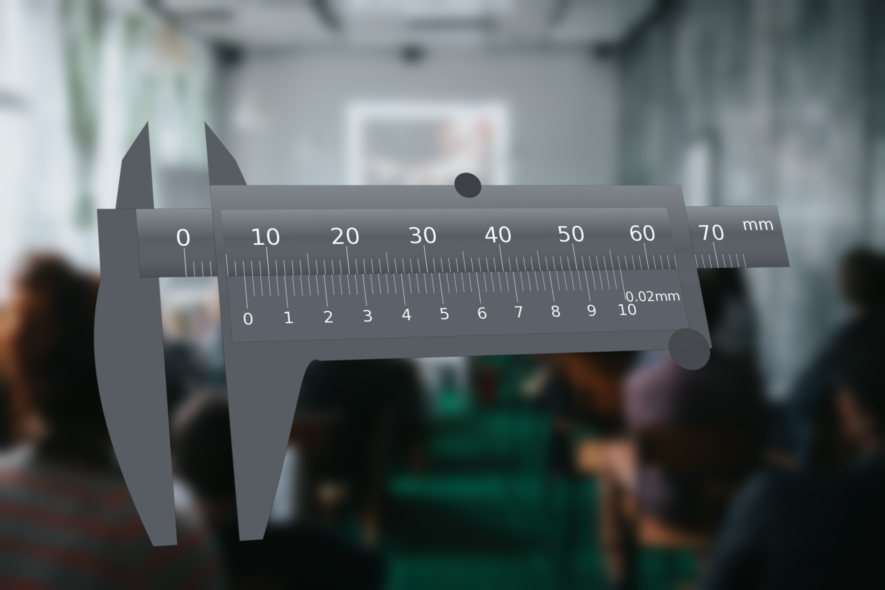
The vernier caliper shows {"value": 7.0, "unit": "mm"}
